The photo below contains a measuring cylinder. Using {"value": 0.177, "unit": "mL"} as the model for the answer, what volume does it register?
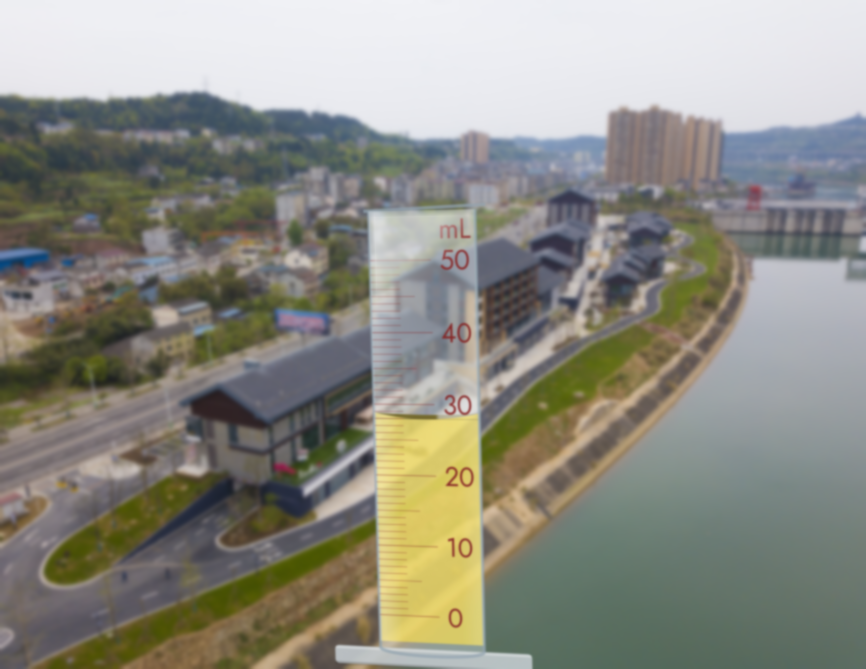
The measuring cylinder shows {"value": 28, "unit": "mL"}
